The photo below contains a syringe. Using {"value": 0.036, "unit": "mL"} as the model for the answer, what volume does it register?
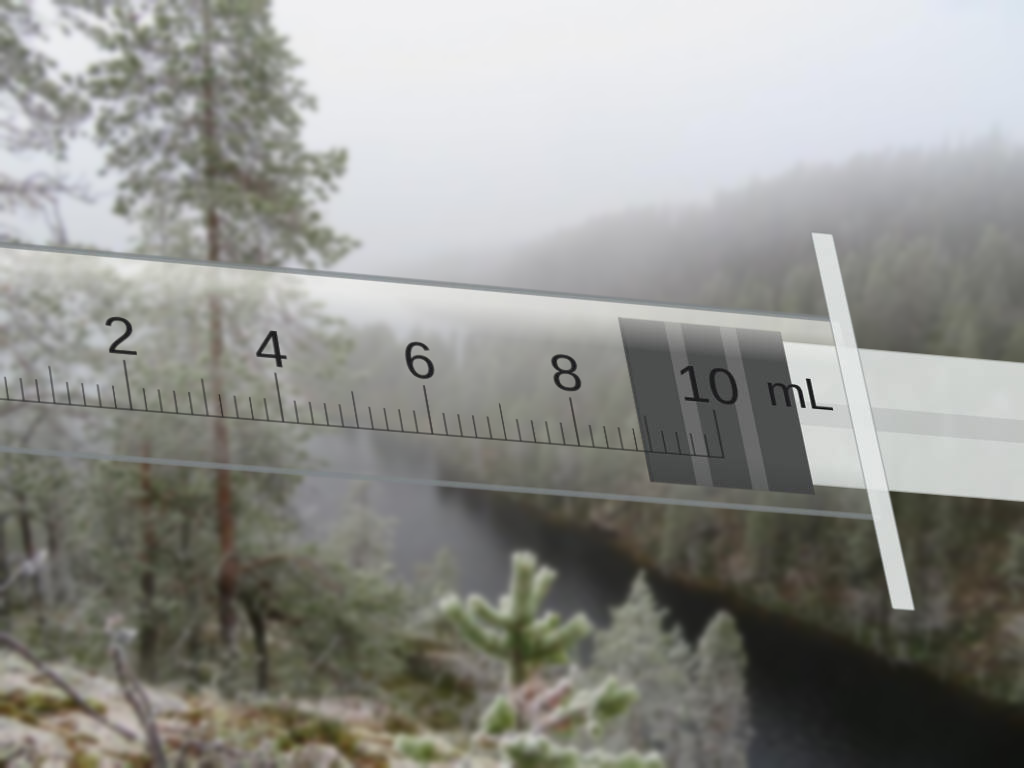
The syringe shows {"value": 8.9, "unit": "mL"}
